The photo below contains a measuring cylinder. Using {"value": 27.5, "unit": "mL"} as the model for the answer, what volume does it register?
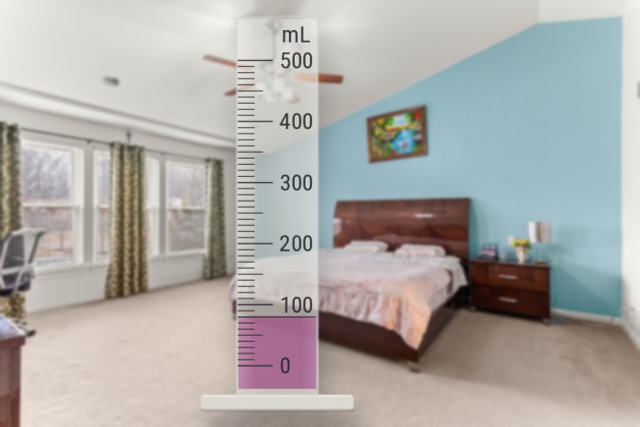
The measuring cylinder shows {"value": 80, "unit": "mL"}
